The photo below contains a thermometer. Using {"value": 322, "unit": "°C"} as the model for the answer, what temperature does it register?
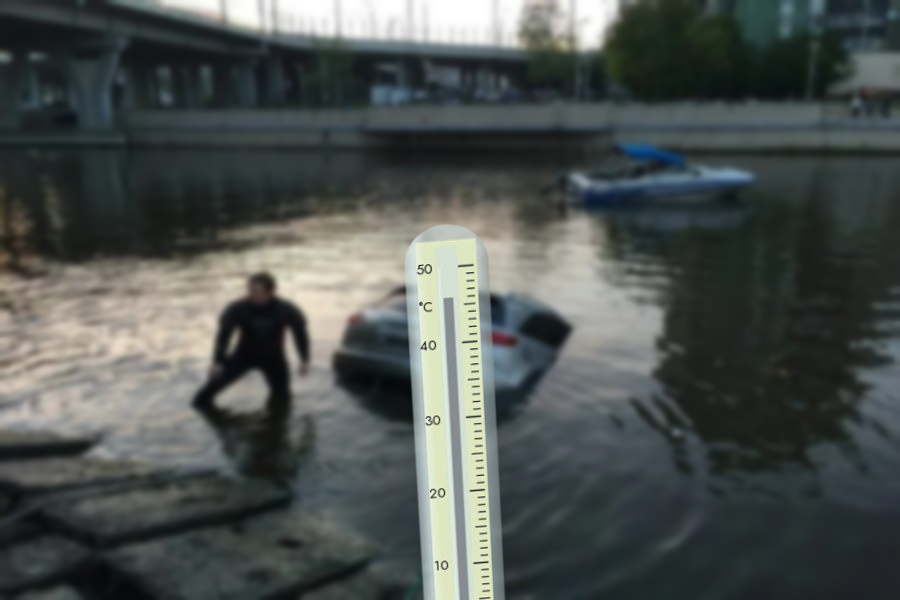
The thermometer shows {"value": 46, "unit": "°C"}
